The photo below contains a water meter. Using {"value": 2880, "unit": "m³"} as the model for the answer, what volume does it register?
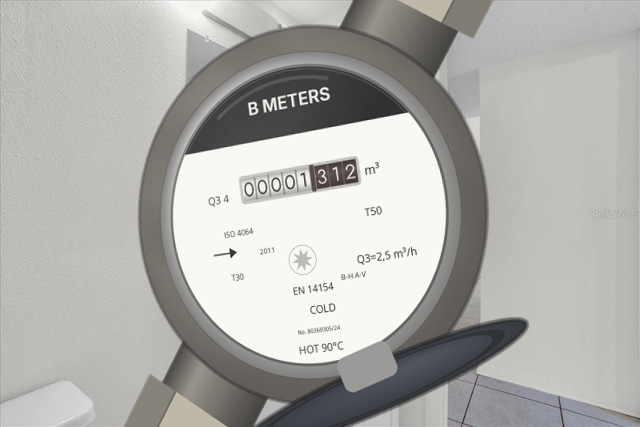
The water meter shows {"value": 1.312, "unit": "m³"}
